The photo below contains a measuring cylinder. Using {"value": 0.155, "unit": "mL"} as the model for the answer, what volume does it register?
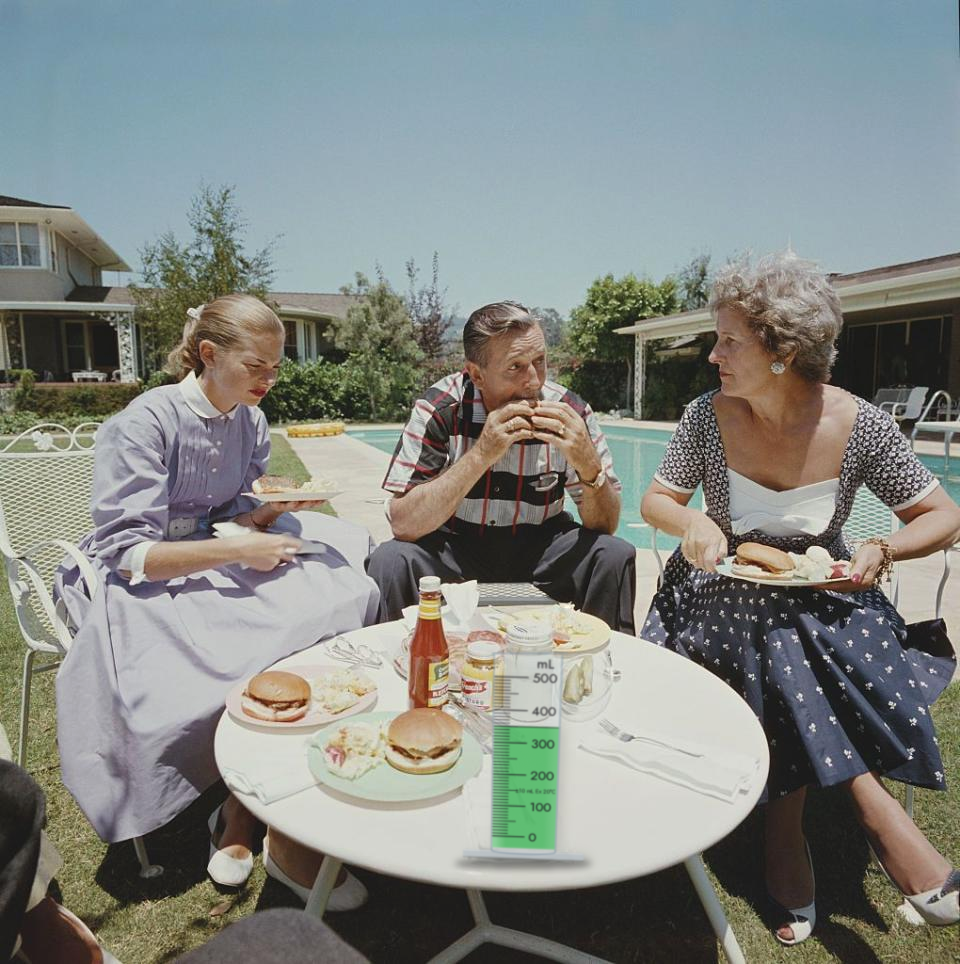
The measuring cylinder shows {"value": 350, "unit": "mL"}
